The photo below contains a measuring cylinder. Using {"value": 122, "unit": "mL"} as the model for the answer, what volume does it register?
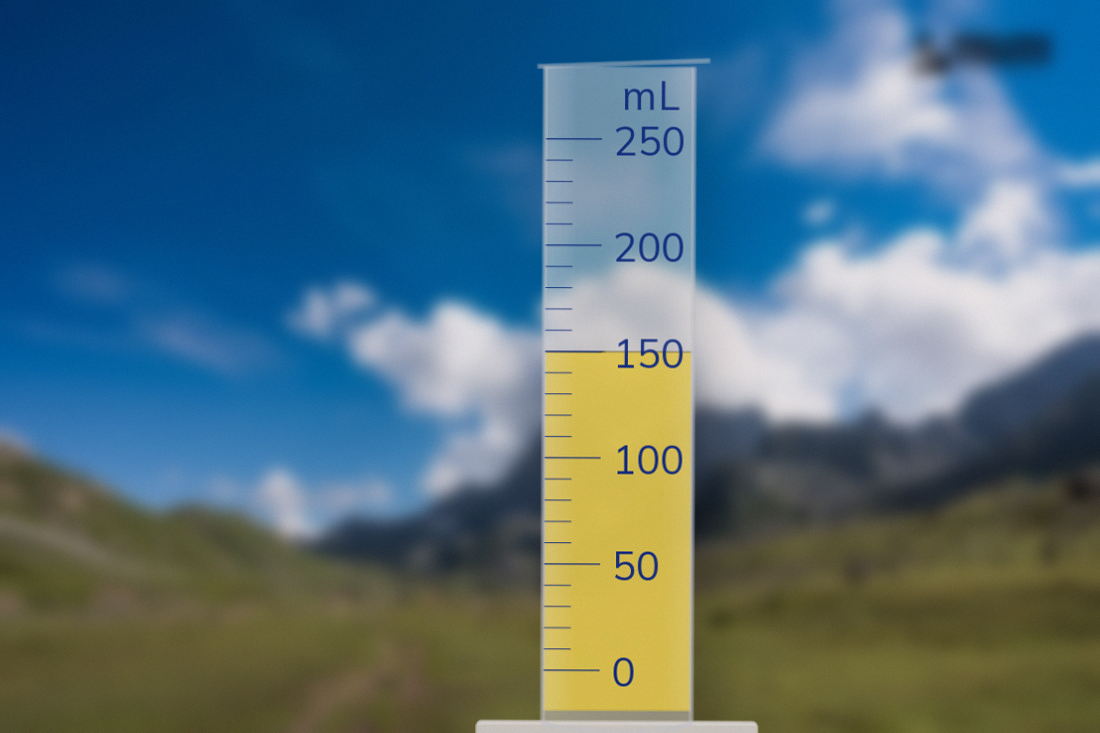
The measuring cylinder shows {"value": 150, "unit": "mL"}
